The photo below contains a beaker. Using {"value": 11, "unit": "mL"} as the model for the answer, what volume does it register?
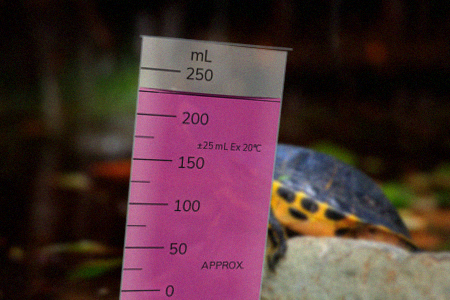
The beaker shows {"value": 225, "unit": "mL"}
